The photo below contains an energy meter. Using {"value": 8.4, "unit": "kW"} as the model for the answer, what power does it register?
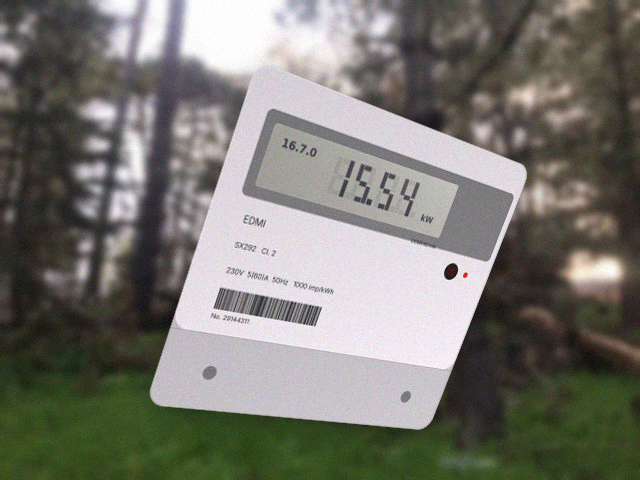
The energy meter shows {"value": 15.54, "unit": "kW"}
